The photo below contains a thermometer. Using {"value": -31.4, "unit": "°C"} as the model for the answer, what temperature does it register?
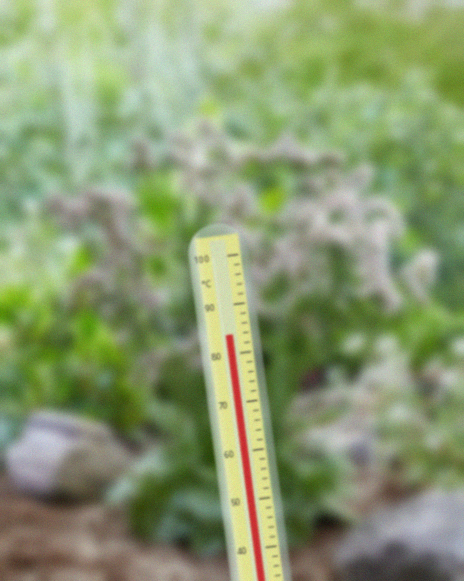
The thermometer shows {"value": 84, "unit": "°C"}
